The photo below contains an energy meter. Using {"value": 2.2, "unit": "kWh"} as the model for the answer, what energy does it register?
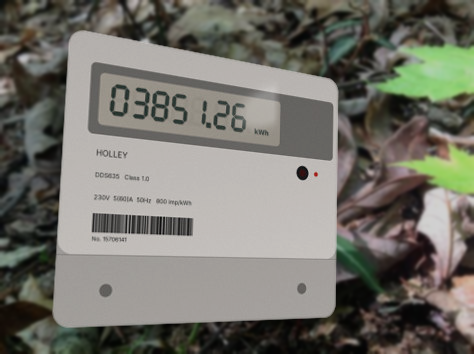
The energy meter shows {"value": 3851.26, "unit": "kWh"}
